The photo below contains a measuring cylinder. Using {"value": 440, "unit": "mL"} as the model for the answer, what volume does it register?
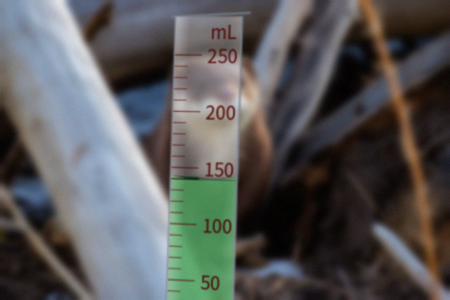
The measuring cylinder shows {"value": 140, "unit": "mL"}
